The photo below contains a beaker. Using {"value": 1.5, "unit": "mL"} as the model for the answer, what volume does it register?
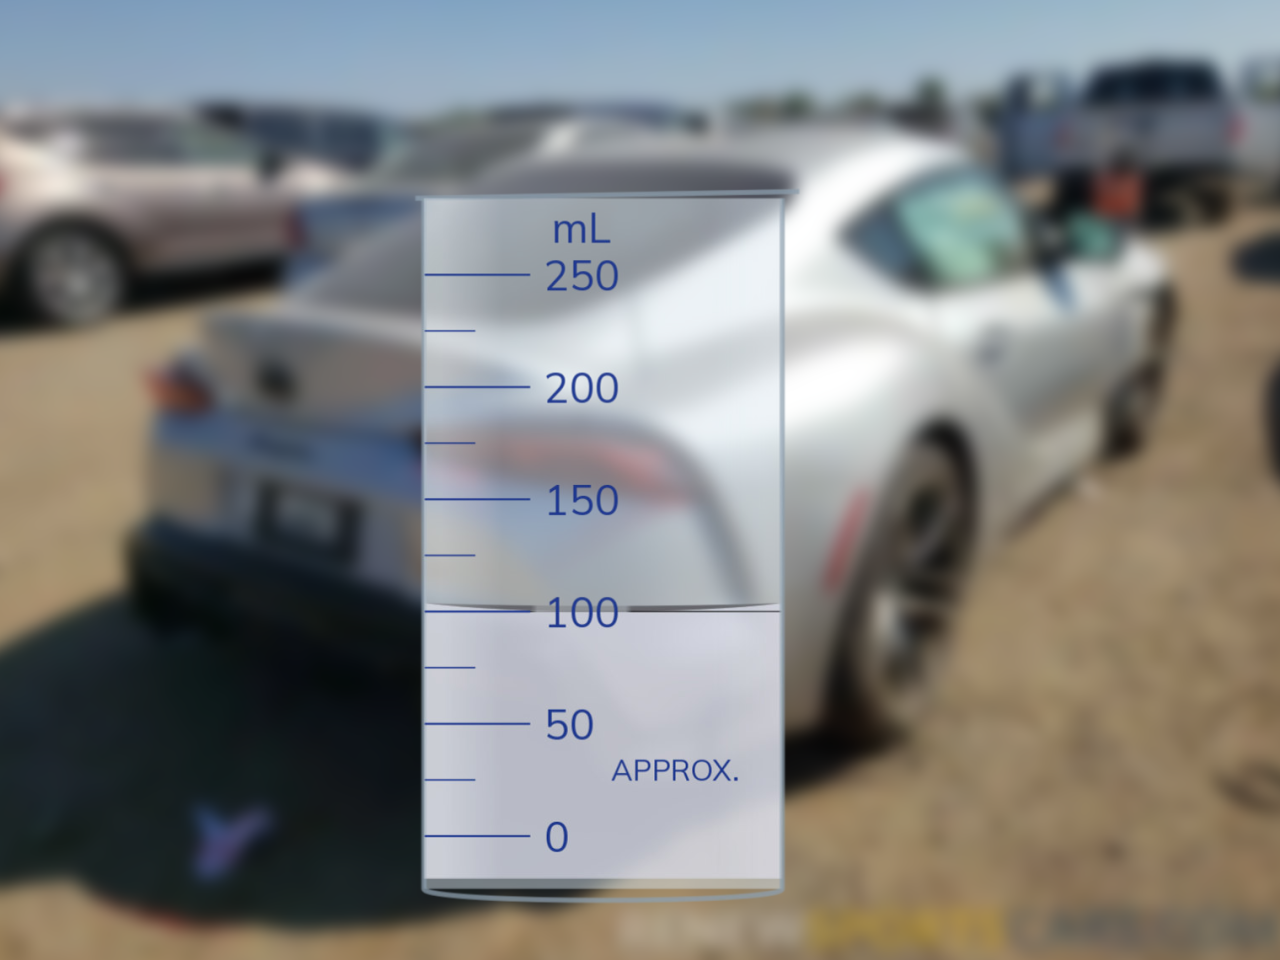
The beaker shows {"value": 100, "unit": "mL"}
